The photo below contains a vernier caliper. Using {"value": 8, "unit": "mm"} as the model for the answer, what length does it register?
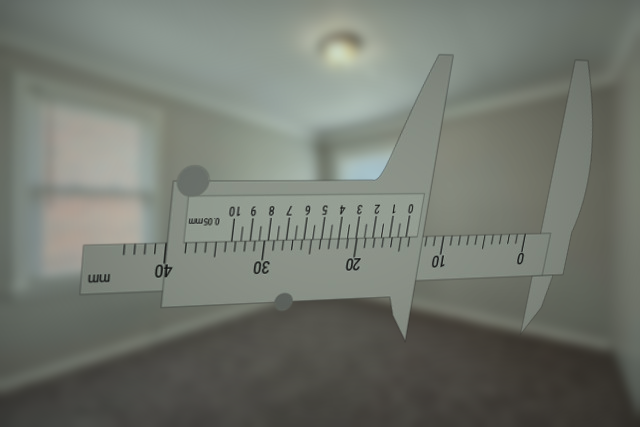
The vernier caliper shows {"value": 14.4, "unit": "mm"}
